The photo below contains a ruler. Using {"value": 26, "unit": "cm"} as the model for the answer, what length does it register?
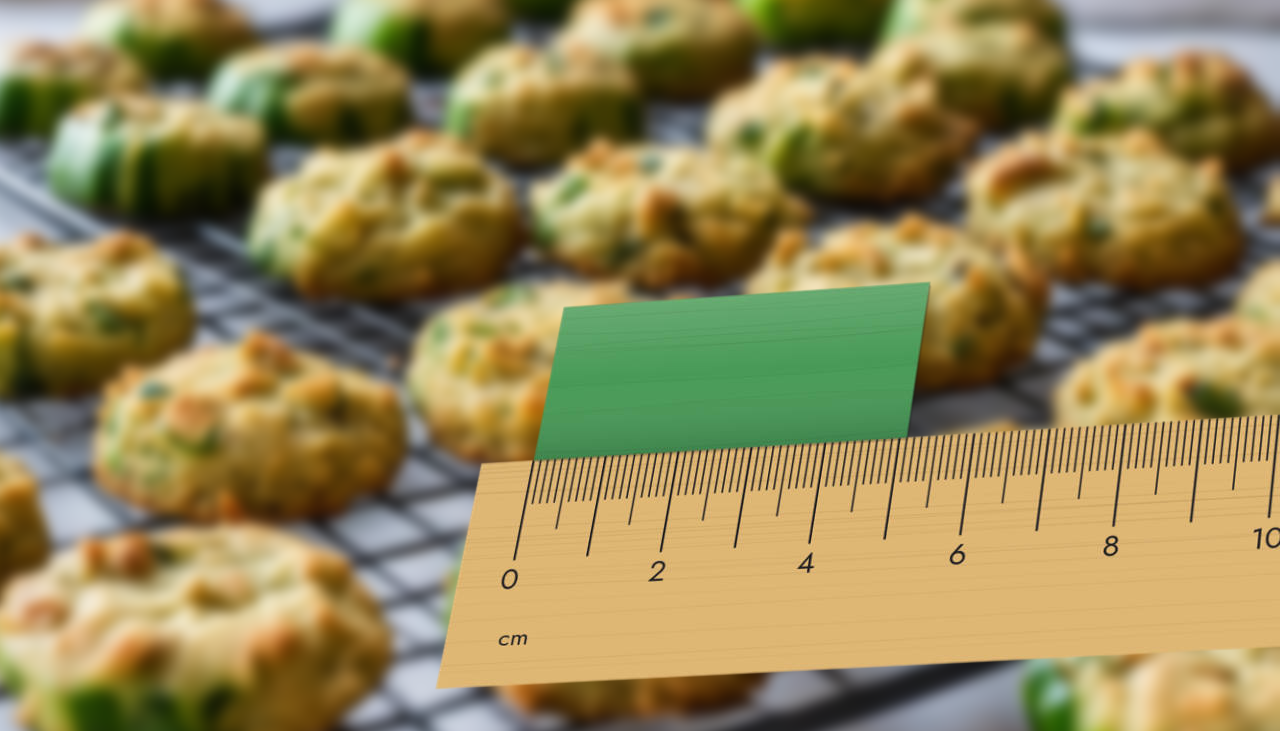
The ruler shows {"value": 5.1, "unit": "cm"}
